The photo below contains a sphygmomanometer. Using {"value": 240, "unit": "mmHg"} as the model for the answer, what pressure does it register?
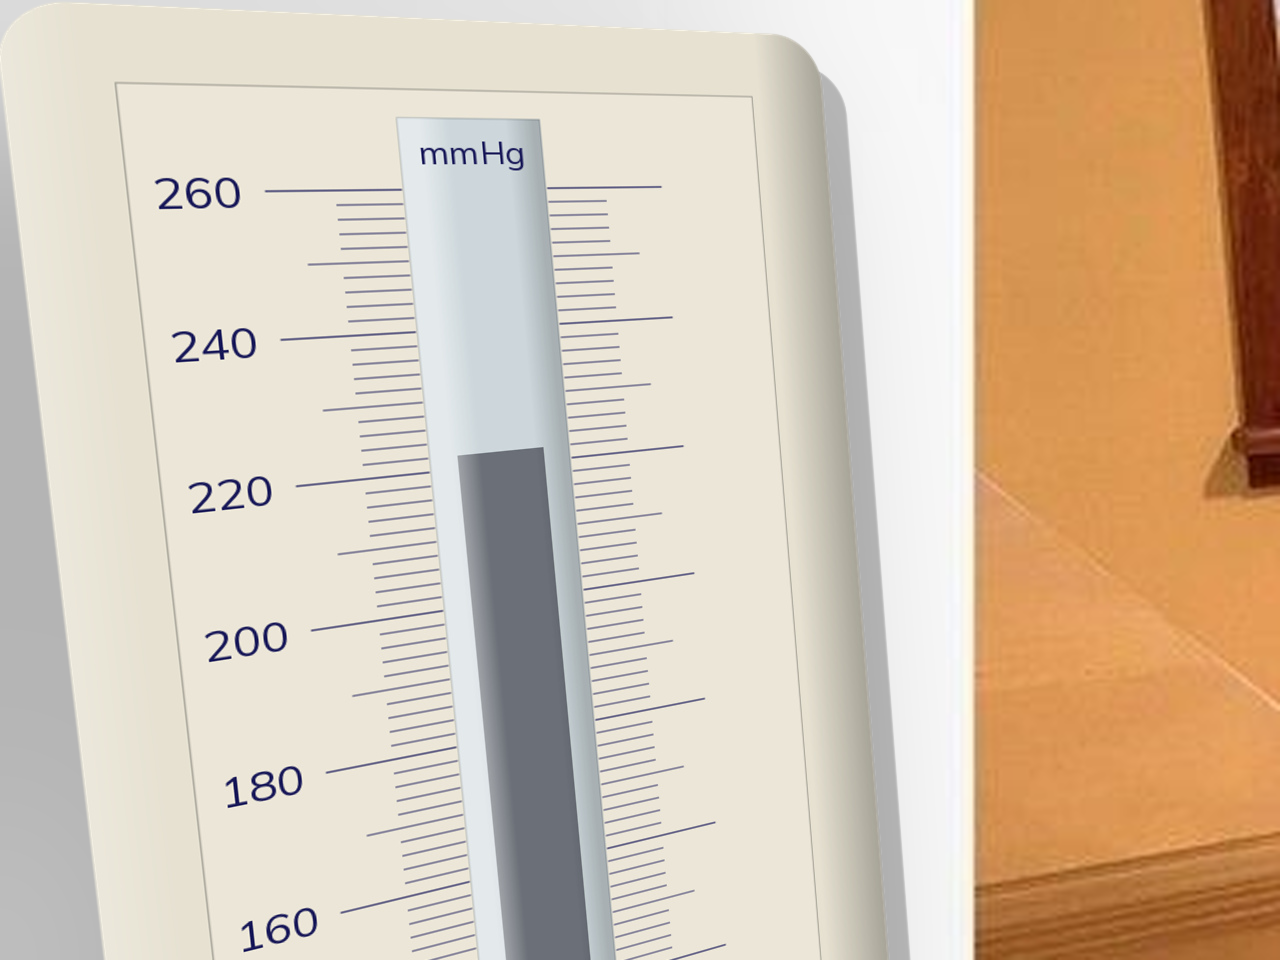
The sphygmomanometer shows {"value": 222, "unit": "mmHg"}
